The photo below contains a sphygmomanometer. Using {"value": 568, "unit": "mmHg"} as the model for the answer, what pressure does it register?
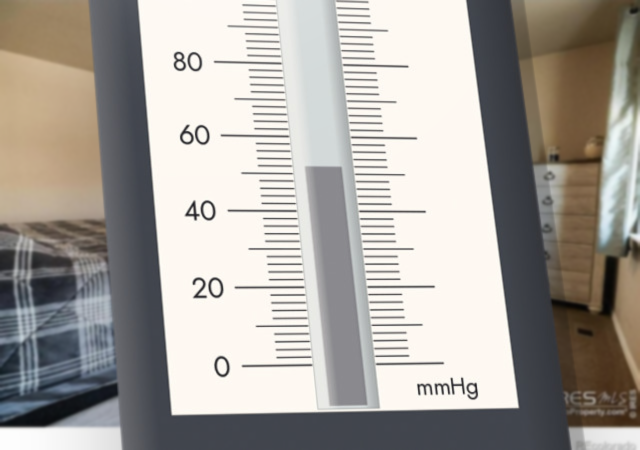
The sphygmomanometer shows {"value": 52, "unit": "mmHg"}
